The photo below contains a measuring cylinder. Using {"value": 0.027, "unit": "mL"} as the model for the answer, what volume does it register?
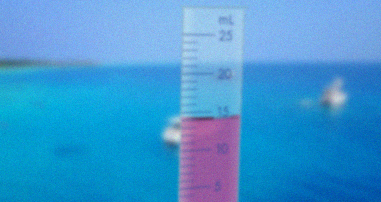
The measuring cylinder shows {"value": 14, "unit": "mL"}
